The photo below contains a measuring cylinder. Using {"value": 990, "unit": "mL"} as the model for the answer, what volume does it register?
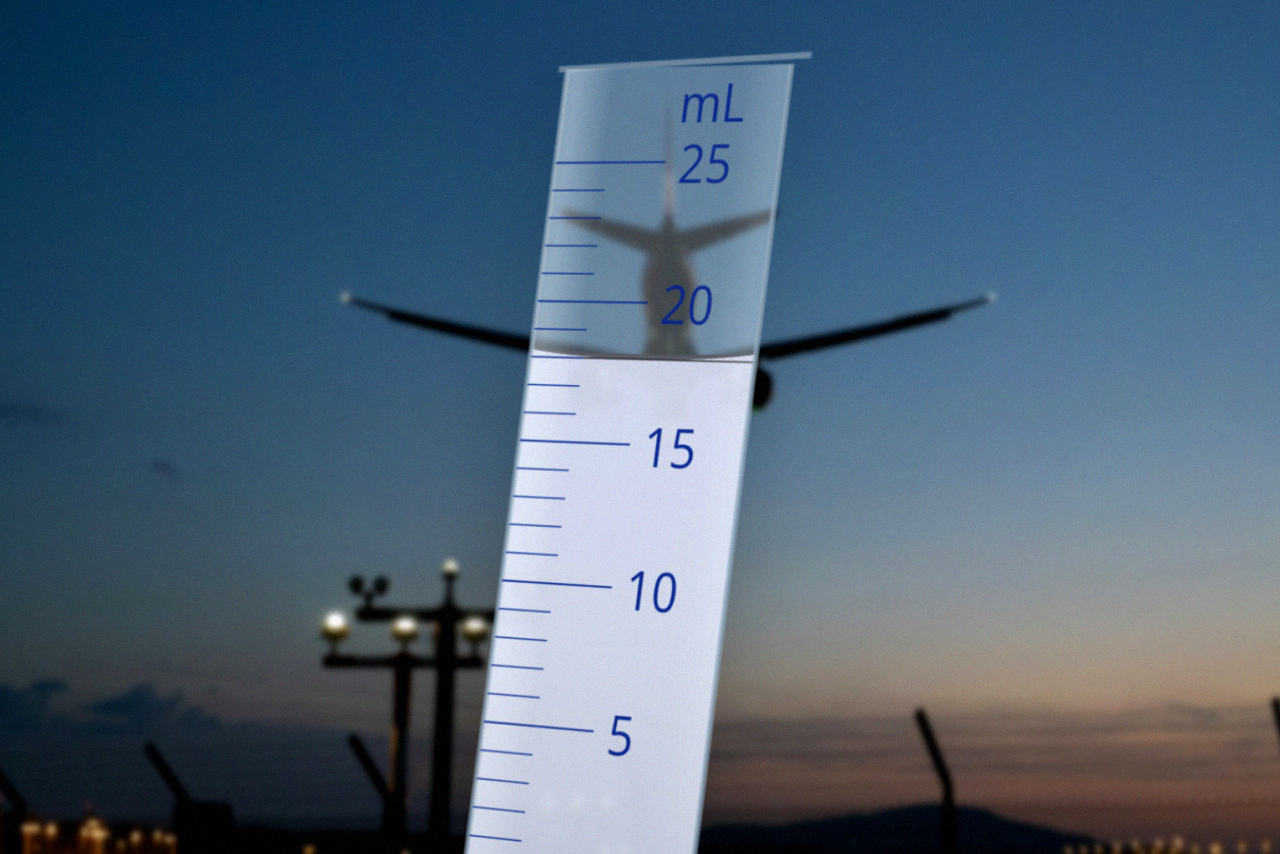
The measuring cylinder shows {"value": 18, "unit": "mL"}
